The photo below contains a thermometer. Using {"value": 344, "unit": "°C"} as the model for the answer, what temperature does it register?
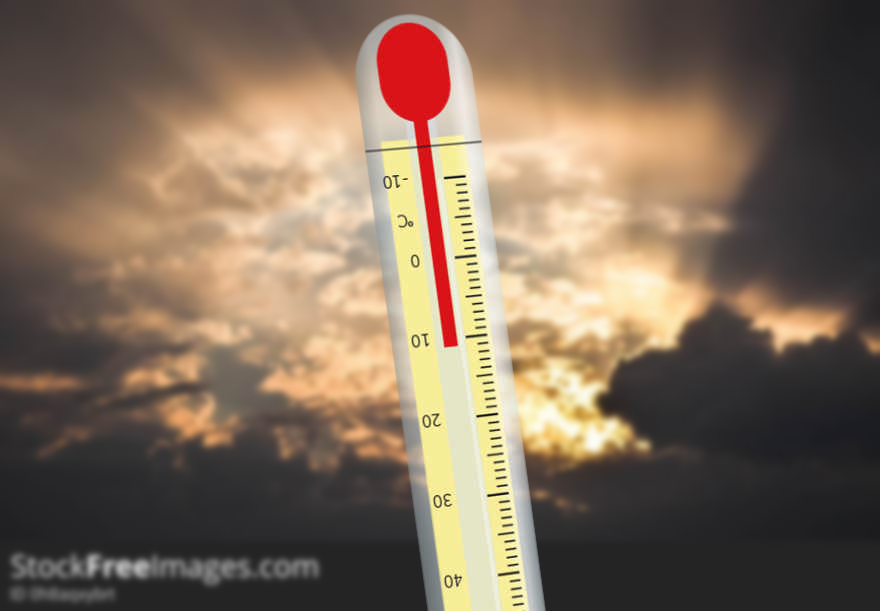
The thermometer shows {"value": 11, "unit": "°C"}
